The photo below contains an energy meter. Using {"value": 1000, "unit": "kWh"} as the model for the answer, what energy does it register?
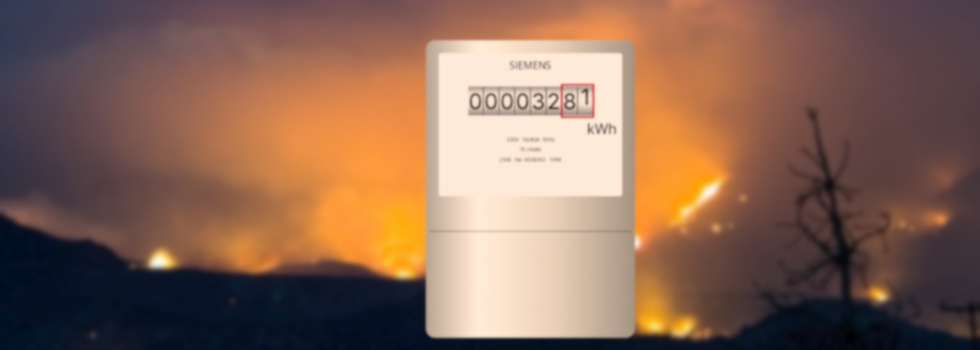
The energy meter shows {"value": 32.81, "unit": "kWh"}
